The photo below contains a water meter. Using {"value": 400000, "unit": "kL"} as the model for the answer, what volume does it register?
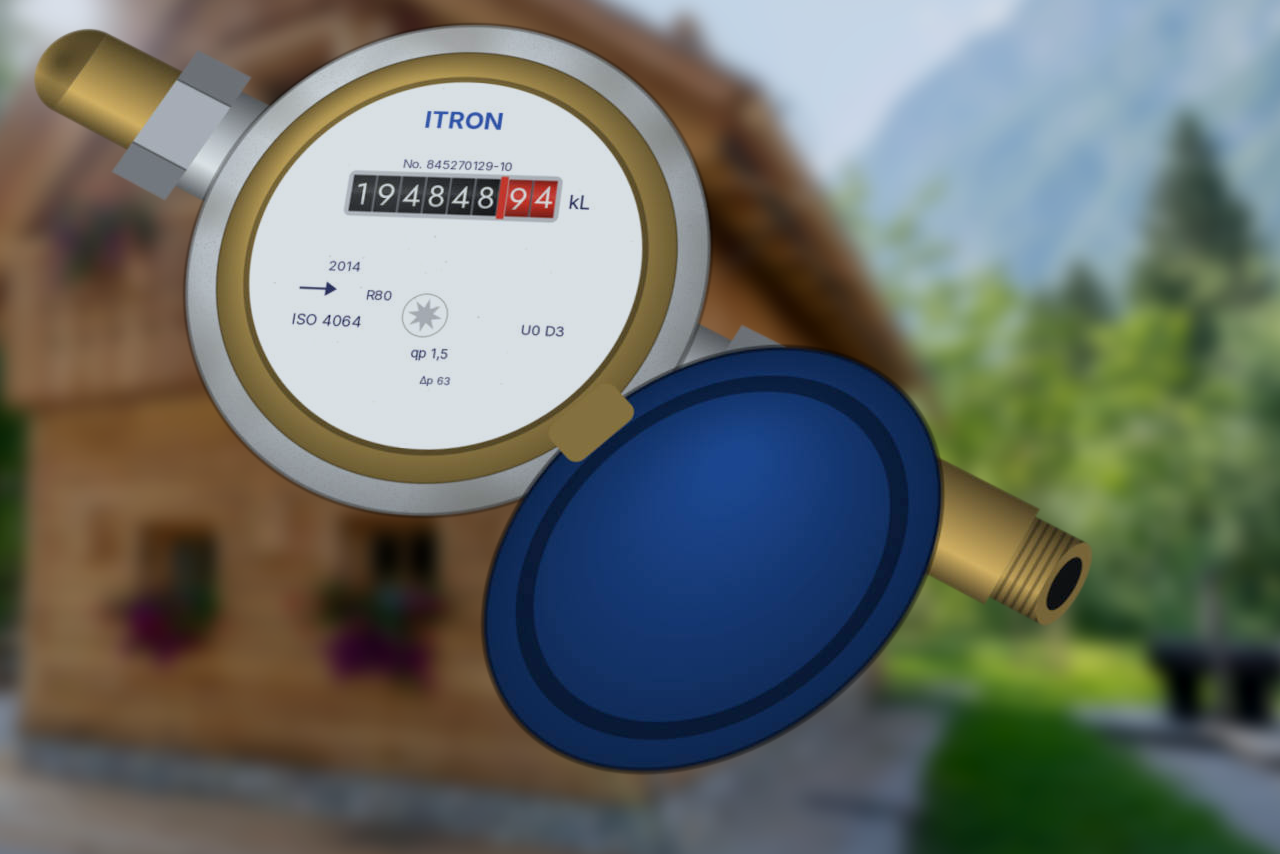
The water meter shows {"value": 194848.94, "unit": "kL"}
